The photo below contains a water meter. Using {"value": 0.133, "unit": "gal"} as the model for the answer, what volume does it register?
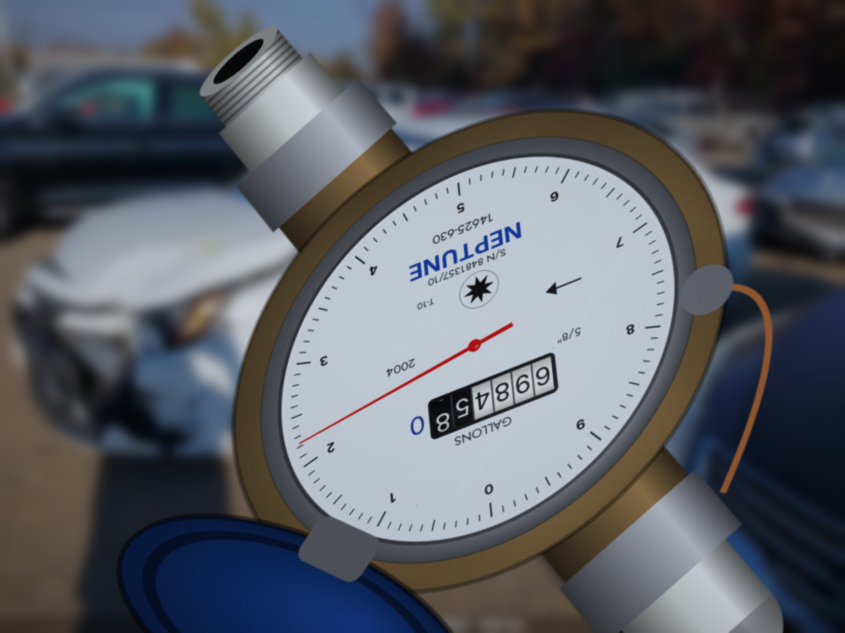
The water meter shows {"value": 6984582.2, "unit": "gal"}
